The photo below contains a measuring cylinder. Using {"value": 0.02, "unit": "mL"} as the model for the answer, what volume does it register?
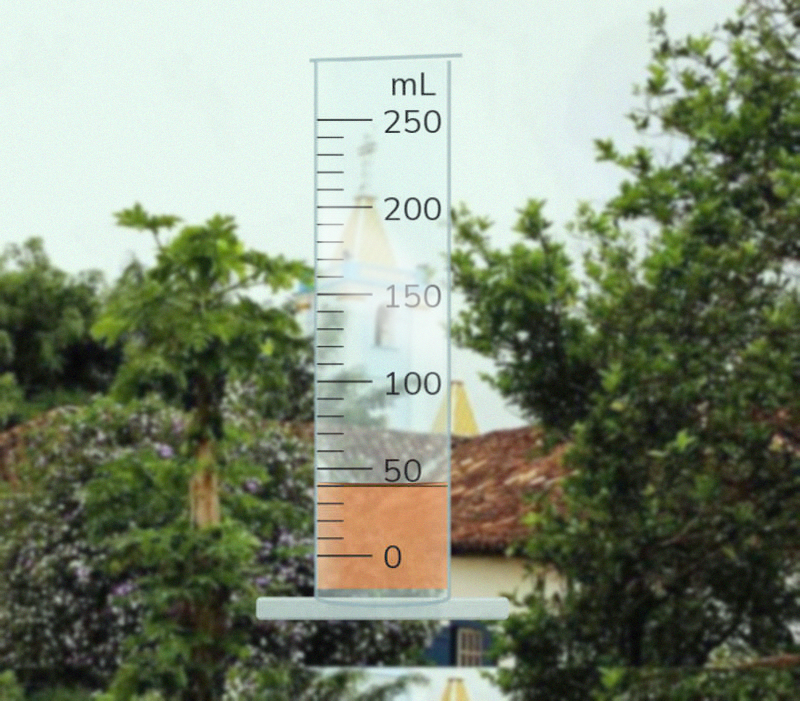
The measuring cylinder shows {"value": 40, "unit": "mL"}
